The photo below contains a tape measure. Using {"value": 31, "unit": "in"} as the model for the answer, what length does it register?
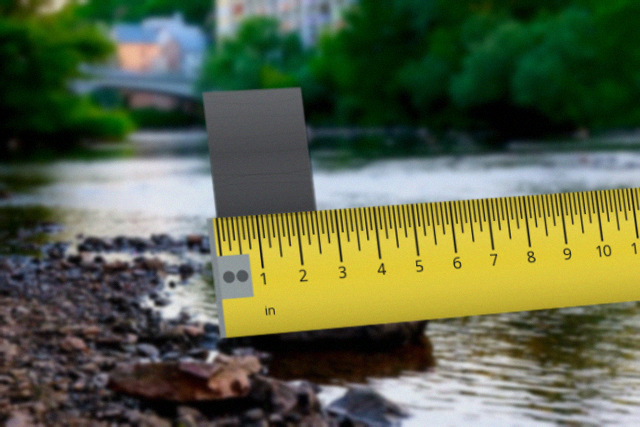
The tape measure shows {"value": 2.5, "unit": "in"}
